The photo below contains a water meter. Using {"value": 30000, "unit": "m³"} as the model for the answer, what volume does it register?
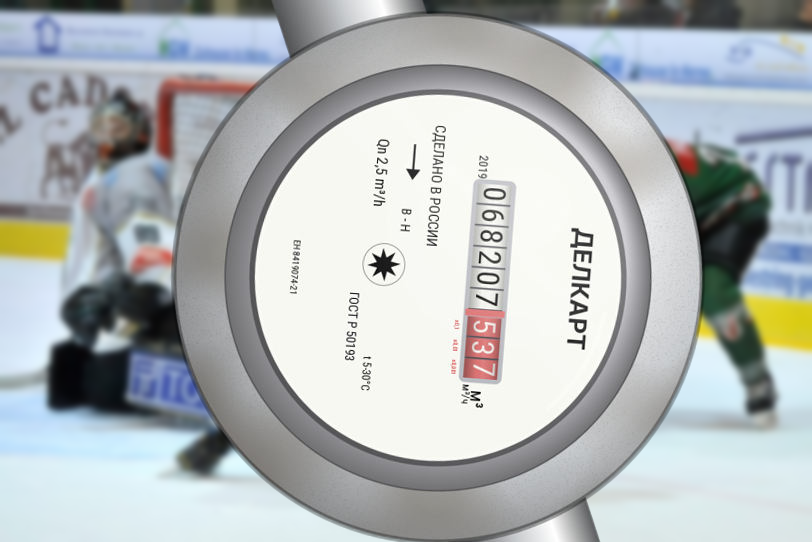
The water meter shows {"value": 68207.537, "unit": "m³"}
